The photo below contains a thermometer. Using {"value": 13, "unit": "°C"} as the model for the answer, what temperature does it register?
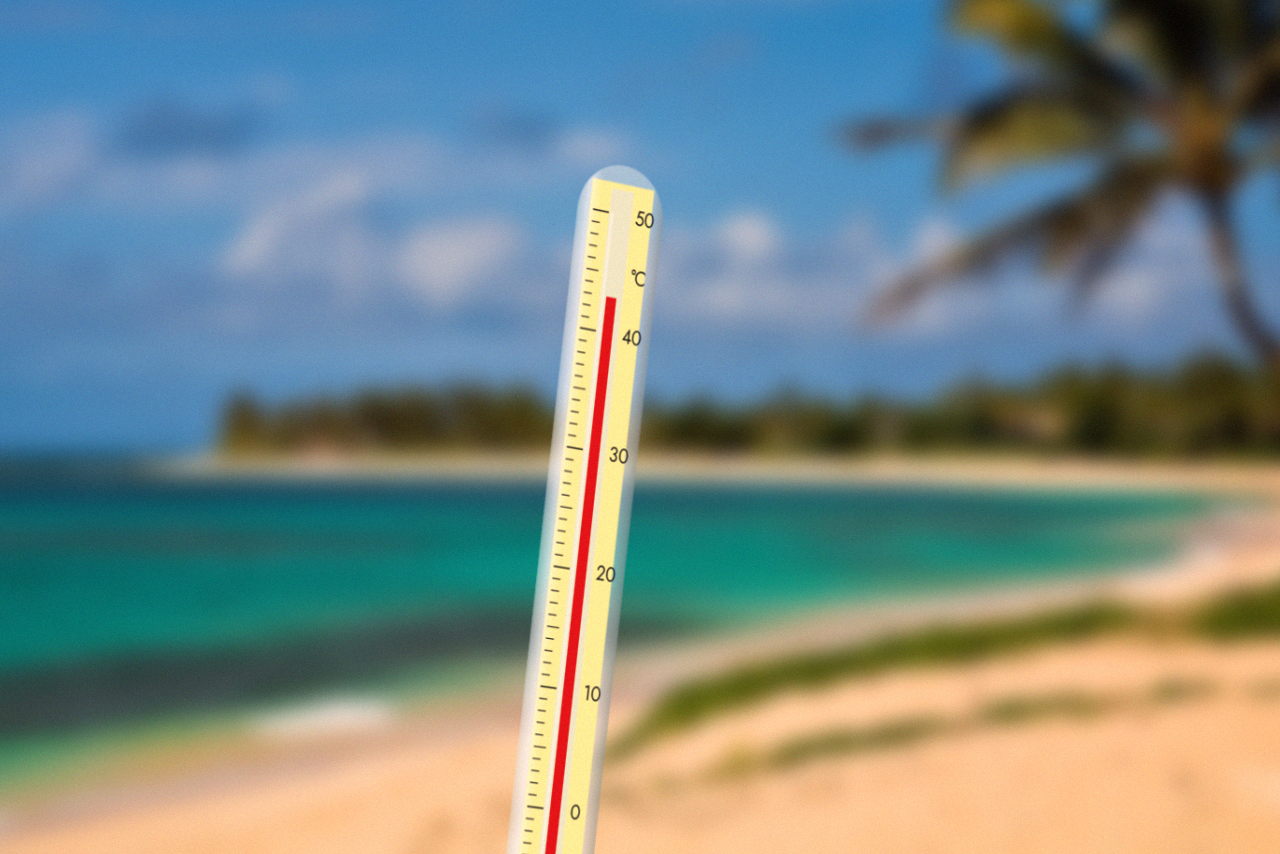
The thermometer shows {"value": 43, "unit": "°C"}
